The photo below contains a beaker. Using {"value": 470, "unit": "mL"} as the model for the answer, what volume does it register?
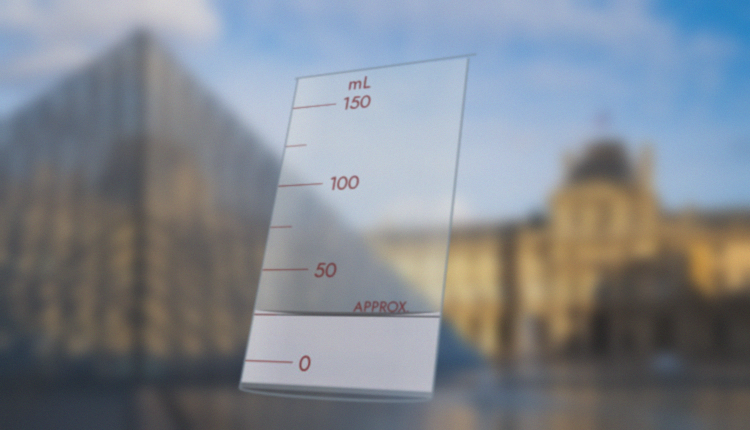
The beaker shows {"value": 25, "unit": "mL"}
